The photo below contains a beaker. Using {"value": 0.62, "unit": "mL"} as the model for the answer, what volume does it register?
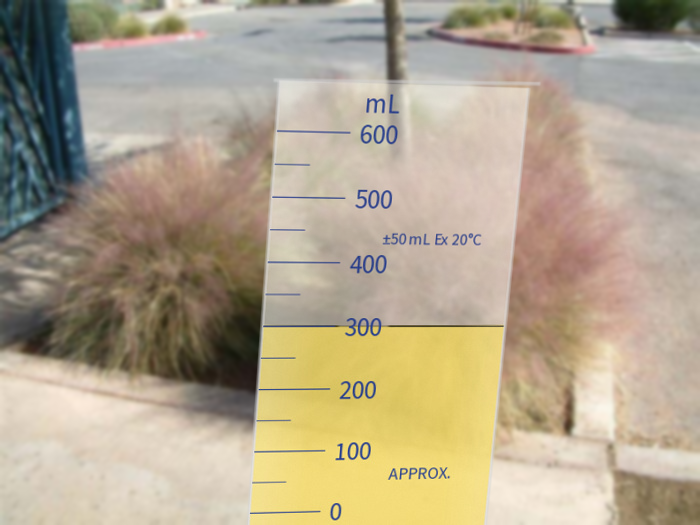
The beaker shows {"value": 300, "unit": "mL"}
